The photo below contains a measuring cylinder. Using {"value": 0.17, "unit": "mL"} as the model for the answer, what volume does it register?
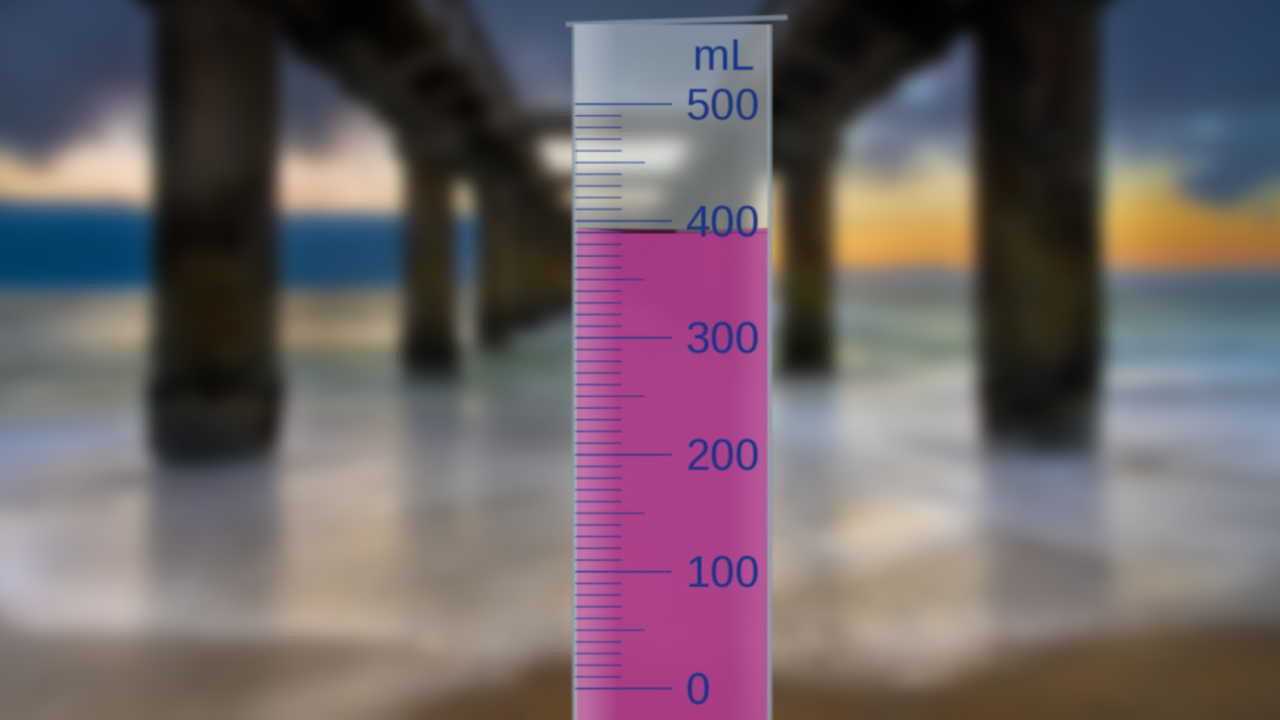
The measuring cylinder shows {"value": 390, "unit": "mL"}
